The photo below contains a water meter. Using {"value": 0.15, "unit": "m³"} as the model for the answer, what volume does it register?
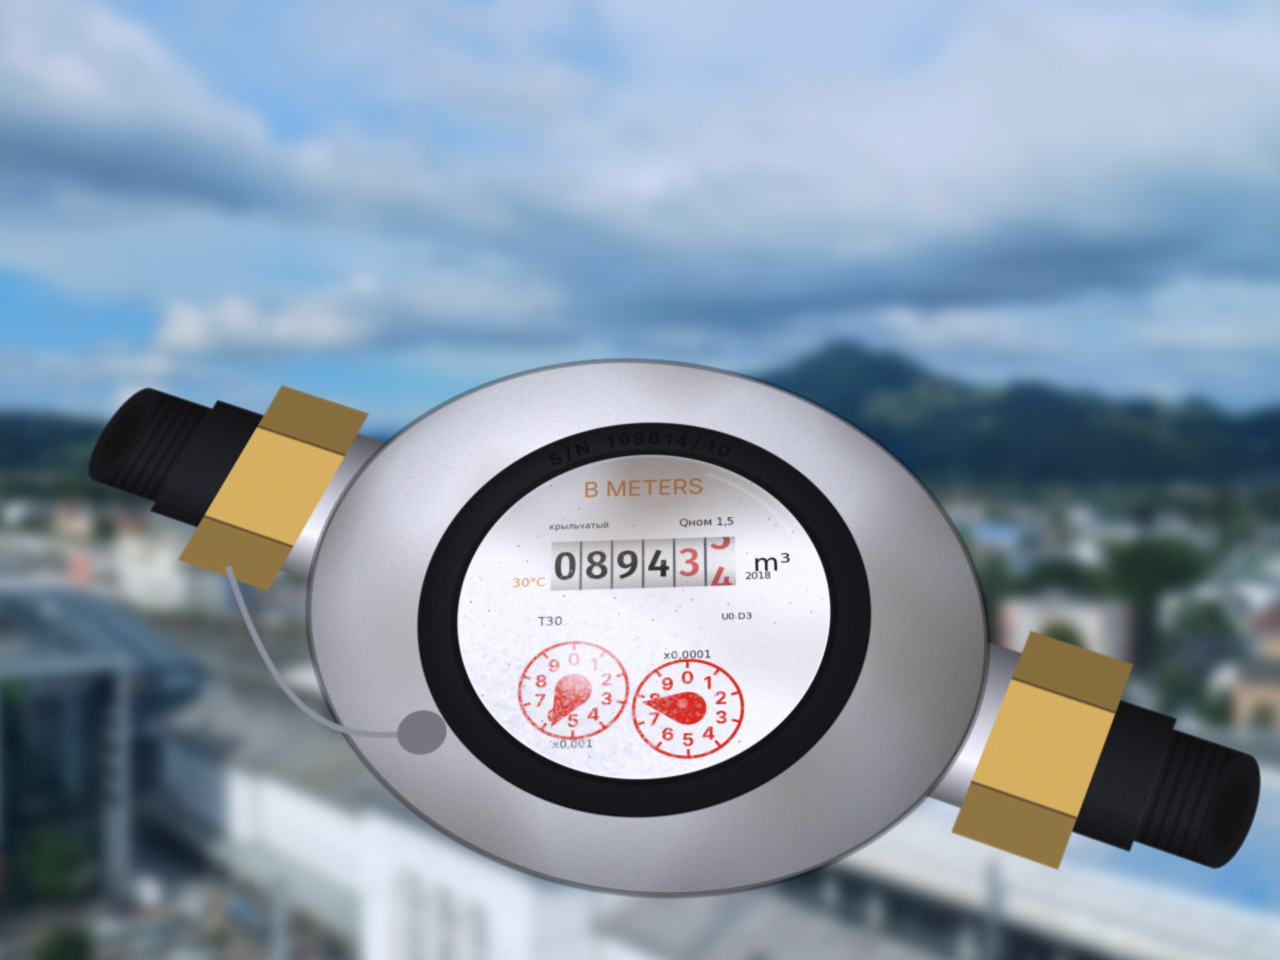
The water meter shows {"value": 894.3357, "unit": "m³"}
